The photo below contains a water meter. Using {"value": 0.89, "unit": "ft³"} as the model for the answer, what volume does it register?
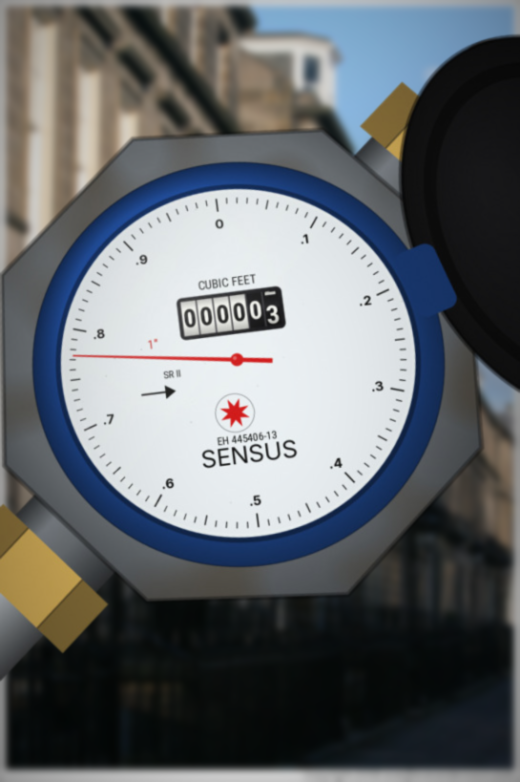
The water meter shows {"value": 2.77, "unit": "ft³"}
